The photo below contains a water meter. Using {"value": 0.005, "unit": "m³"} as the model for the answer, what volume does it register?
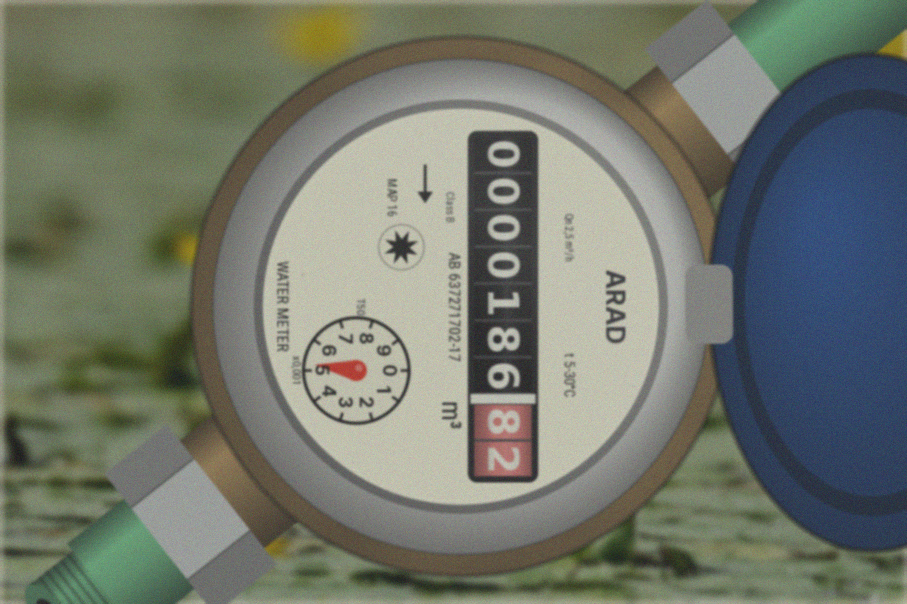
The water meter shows {"value": 186.825, "unit": "m³"}
